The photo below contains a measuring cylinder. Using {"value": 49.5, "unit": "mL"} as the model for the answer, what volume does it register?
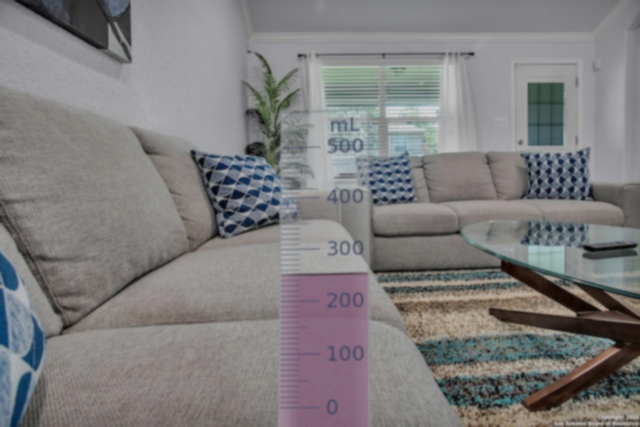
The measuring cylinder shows {"value": 250, "unit": "mL"}
